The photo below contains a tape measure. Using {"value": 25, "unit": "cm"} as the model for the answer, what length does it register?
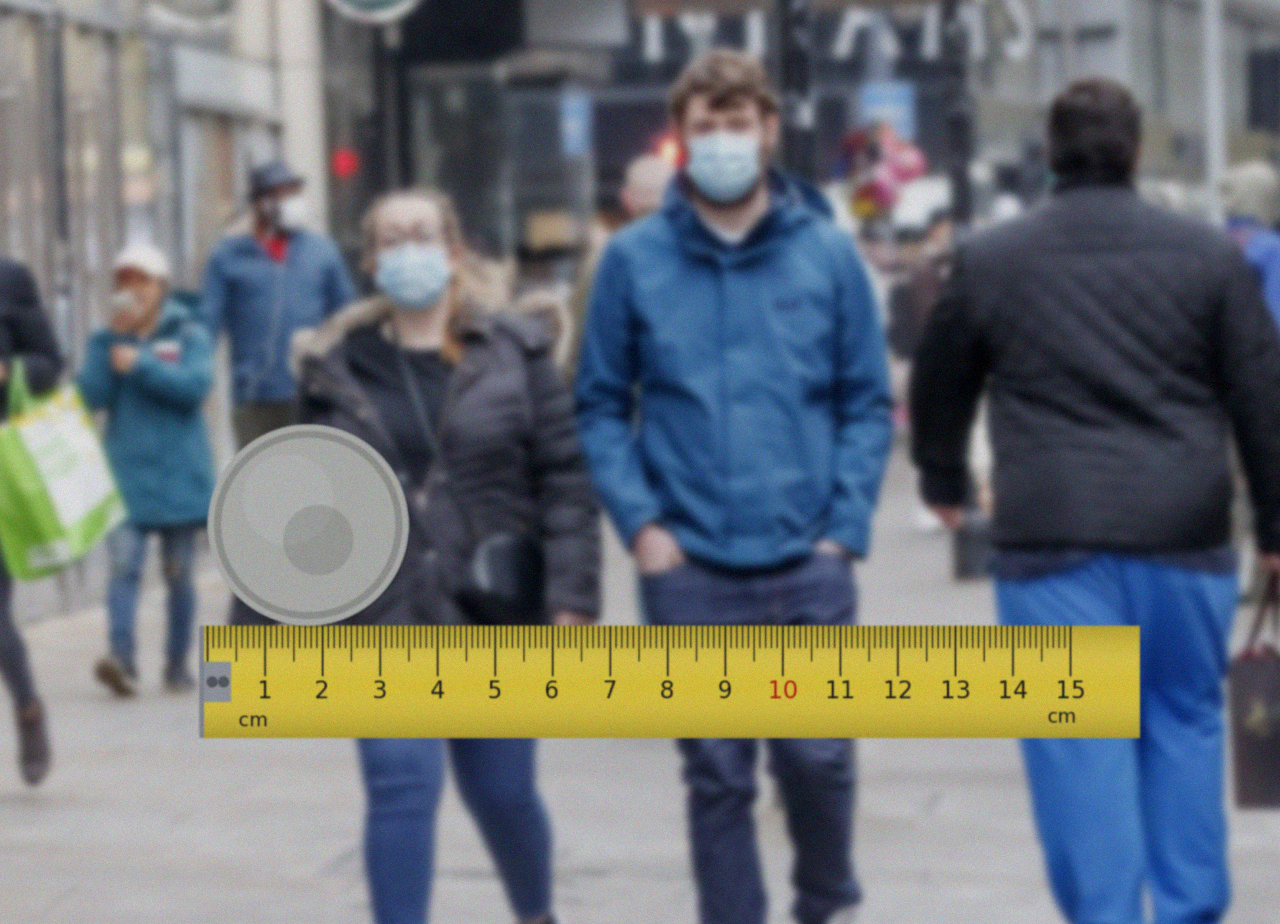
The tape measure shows {"value": 3.5, "unit": "cm"}
